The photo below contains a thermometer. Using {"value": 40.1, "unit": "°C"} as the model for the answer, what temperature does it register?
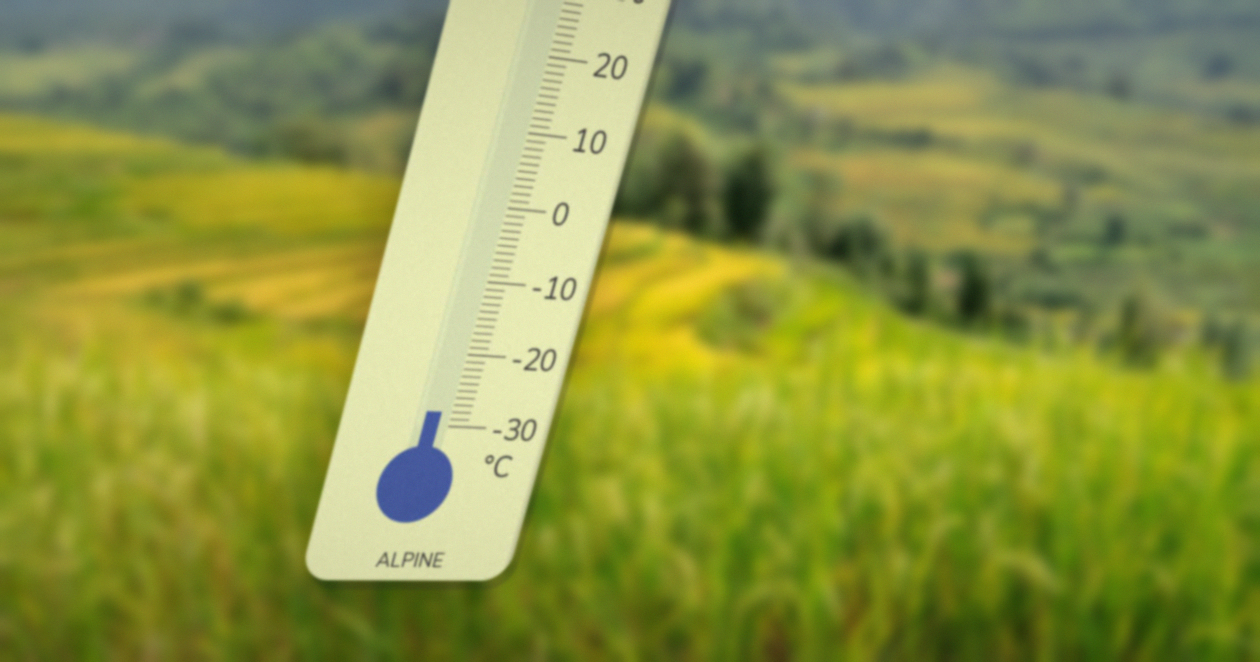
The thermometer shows {"value": -28, "unit": "°C"}
